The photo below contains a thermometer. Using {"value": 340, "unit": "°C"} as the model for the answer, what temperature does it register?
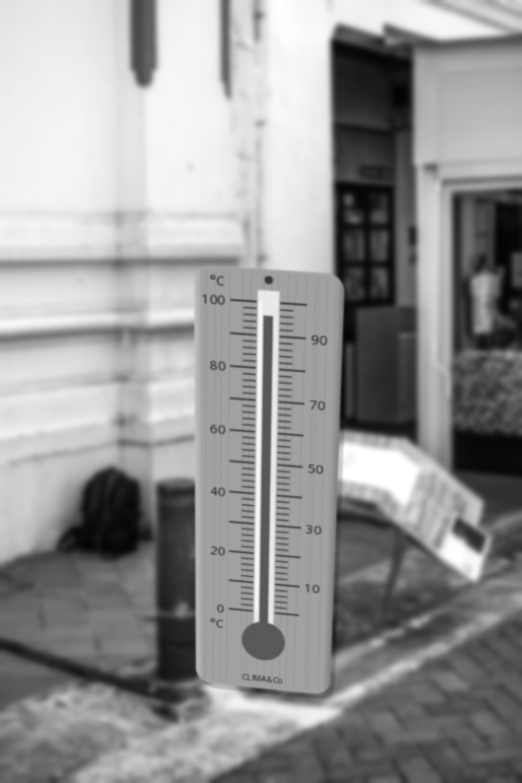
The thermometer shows {"value": 96, "unit": "°C"}
